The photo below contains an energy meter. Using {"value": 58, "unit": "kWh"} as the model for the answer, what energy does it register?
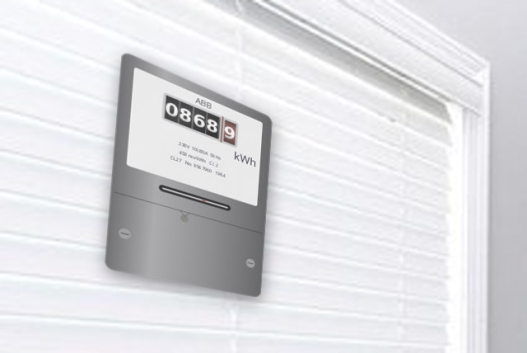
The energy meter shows {"value": 868.9, "unit": "kWh"}
